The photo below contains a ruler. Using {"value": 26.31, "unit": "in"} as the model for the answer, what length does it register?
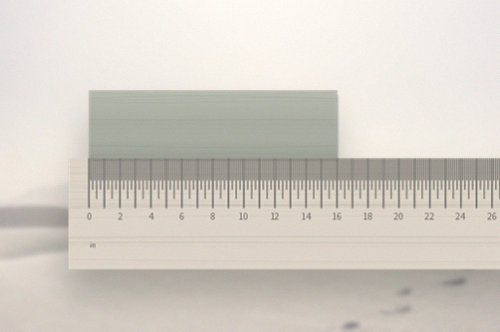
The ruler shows {"value": 16, "unit": "in"}
